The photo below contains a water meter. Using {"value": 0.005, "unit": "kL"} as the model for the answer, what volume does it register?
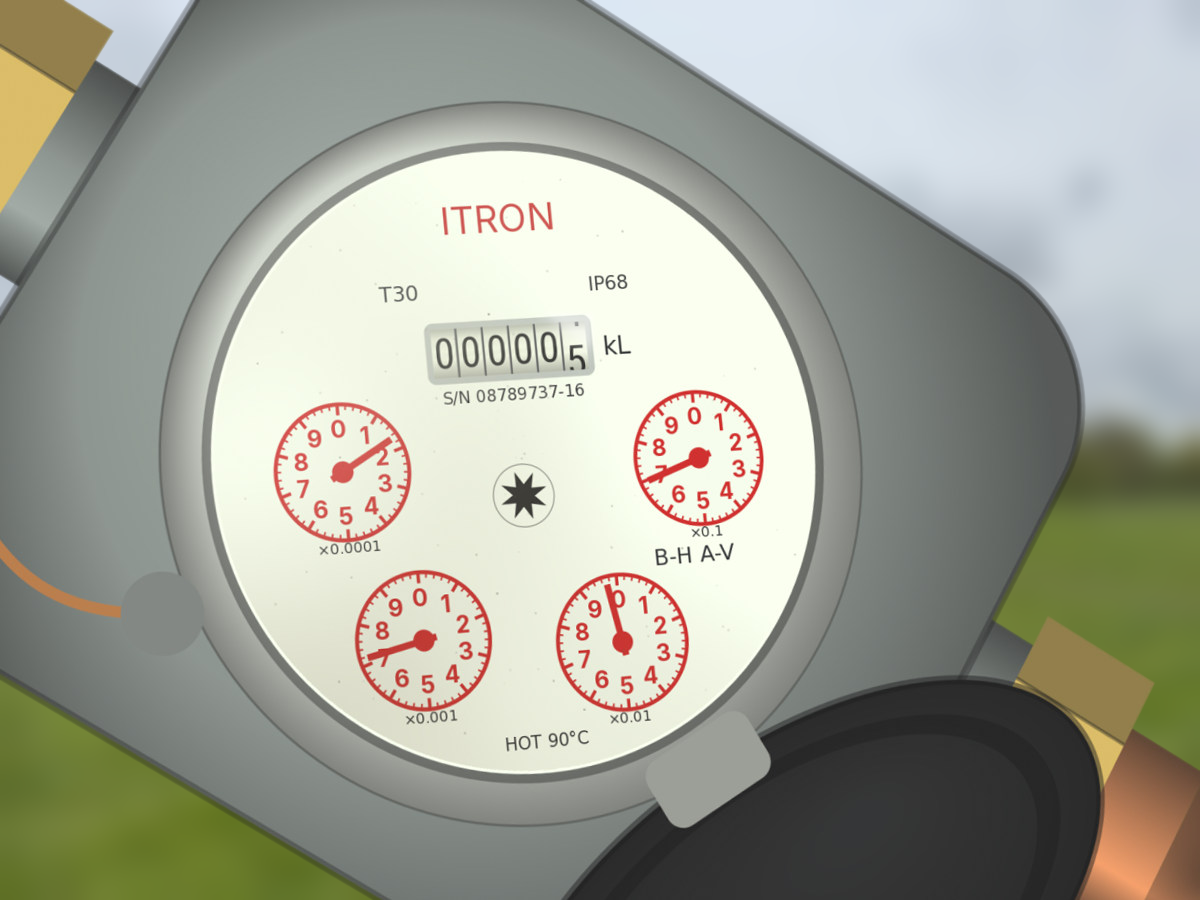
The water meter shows {"value": 4.6971, "unit": "kL"}
